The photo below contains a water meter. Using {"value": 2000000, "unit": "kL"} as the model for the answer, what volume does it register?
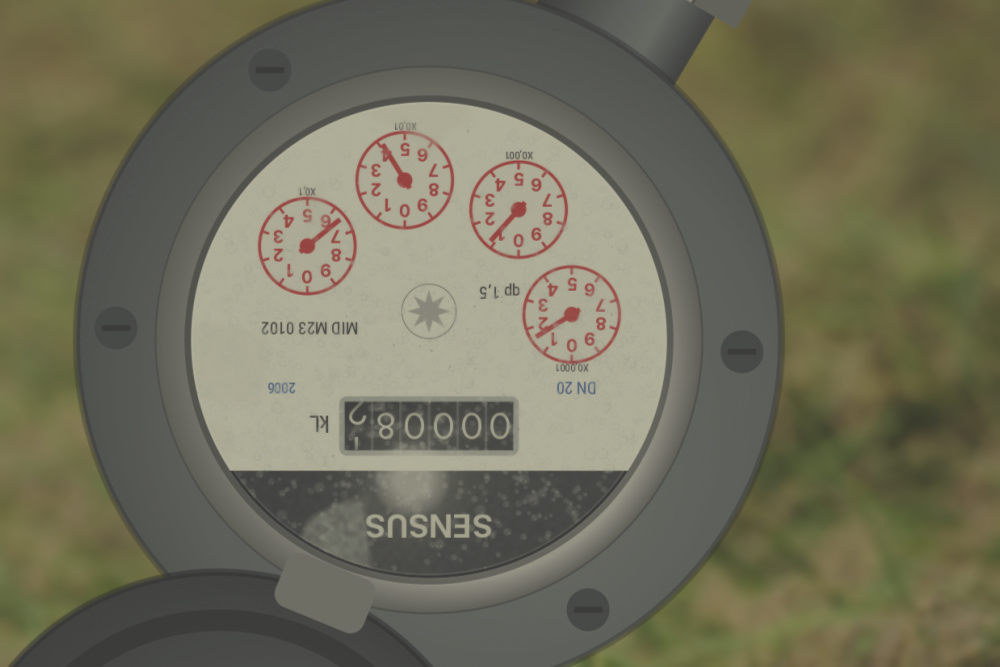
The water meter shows {"value": 81.6411, "unit": "kL"}
